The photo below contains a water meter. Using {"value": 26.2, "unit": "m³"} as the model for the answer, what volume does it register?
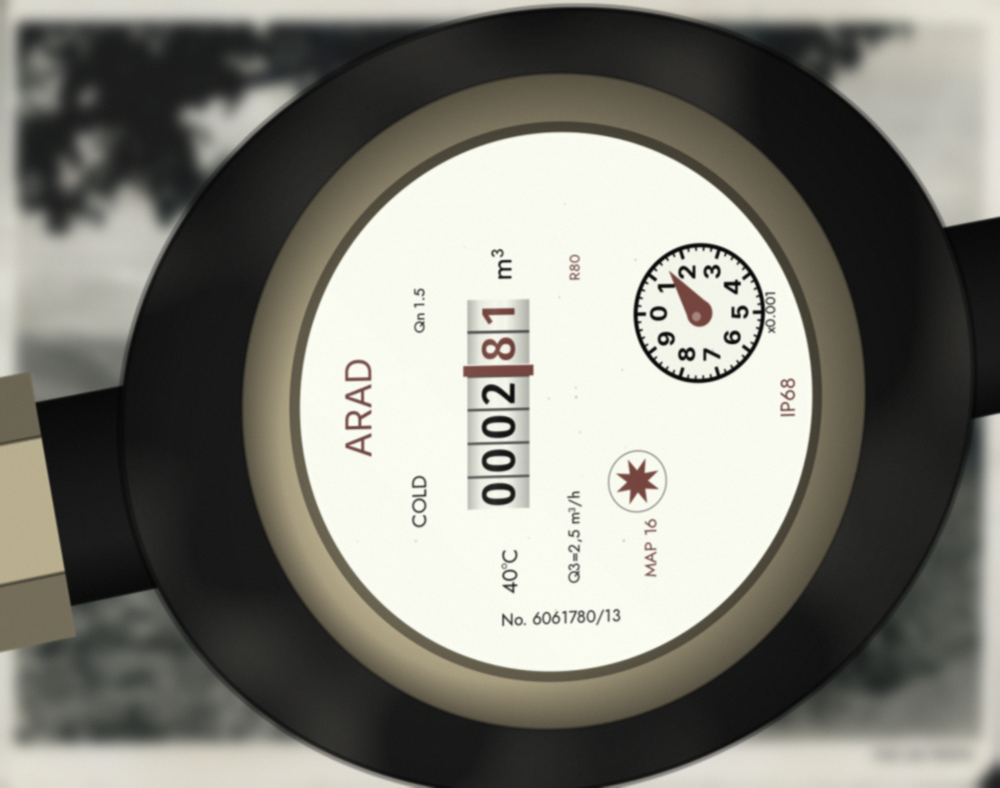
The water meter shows {"value": 2.811, "unit": "m³"}
